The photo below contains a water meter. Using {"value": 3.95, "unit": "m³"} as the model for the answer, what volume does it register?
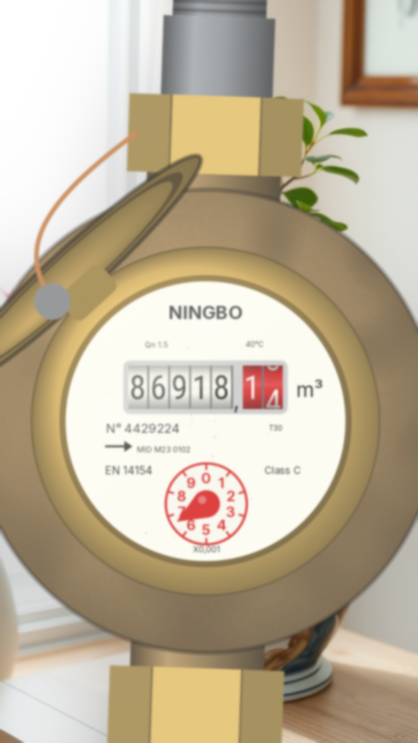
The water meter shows {"value": 86918.136, "unit": "m³"}
